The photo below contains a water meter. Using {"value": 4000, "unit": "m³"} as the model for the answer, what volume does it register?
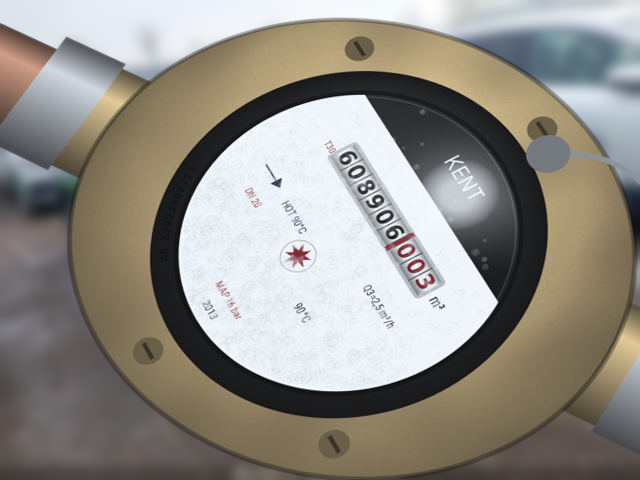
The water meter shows {"value": 608906.003, "unit": "m³"}
